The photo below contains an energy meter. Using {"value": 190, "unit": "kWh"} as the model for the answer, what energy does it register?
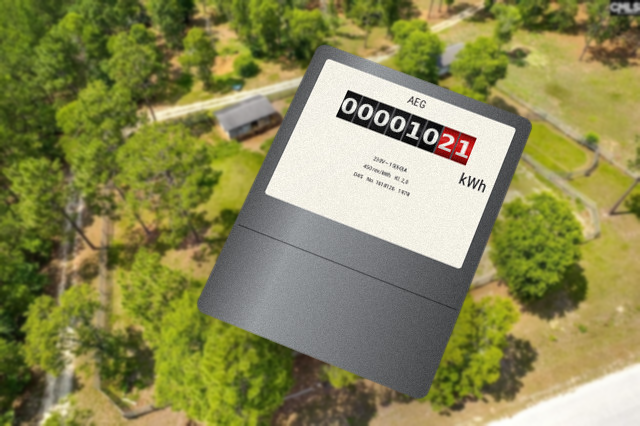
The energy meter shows {"value": 10.21, "unit": "kWh"}
